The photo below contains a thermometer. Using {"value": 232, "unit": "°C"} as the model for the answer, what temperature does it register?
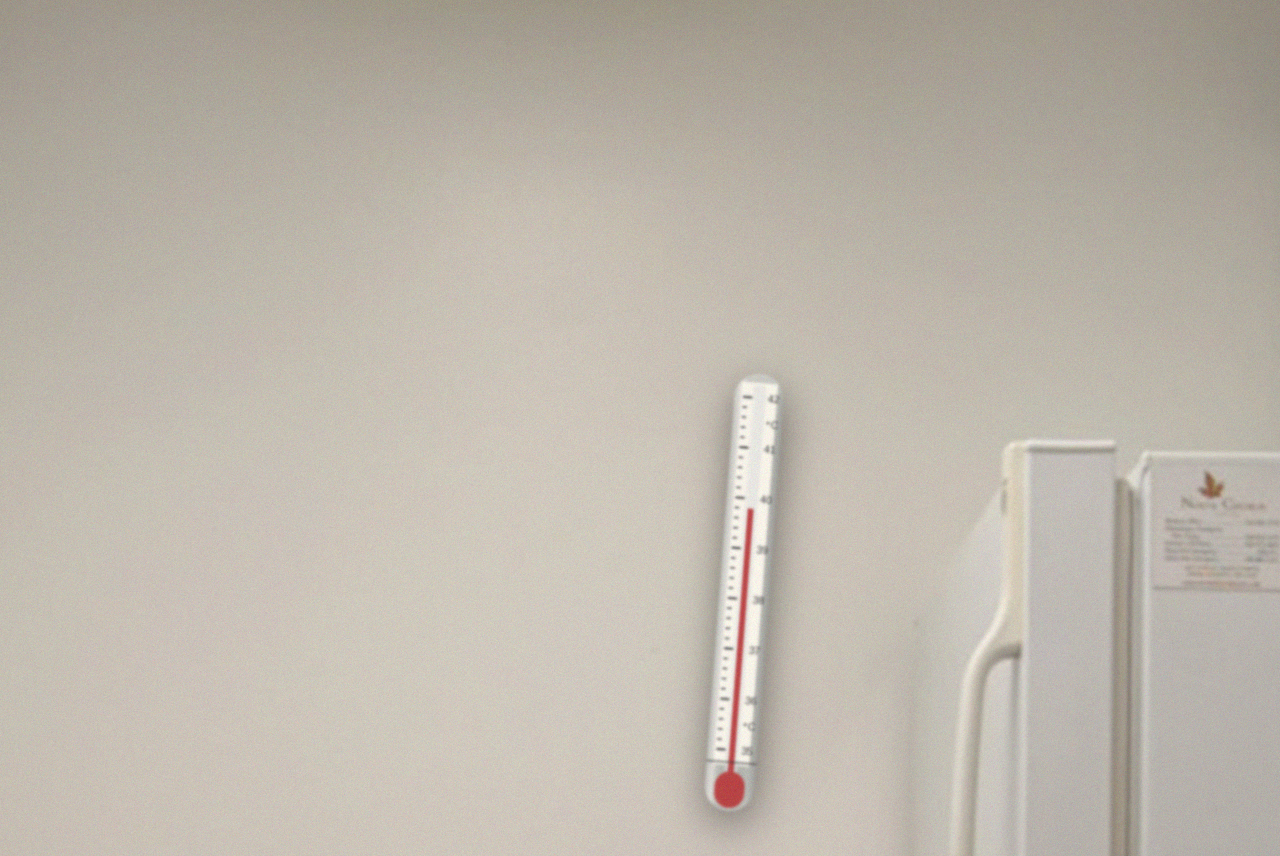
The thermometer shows {"value": 39.8, "unit": "°C"}
